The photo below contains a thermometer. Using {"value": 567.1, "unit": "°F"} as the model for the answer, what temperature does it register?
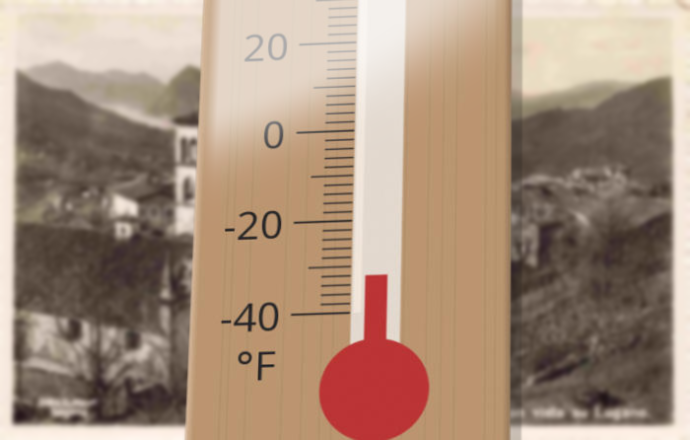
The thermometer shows {"value": -32, "unit": "°F"}
